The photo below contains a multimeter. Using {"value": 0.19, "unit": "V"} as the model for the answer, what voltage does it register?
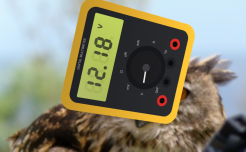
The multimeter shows {"value": 12.18, "unit": "V"}
